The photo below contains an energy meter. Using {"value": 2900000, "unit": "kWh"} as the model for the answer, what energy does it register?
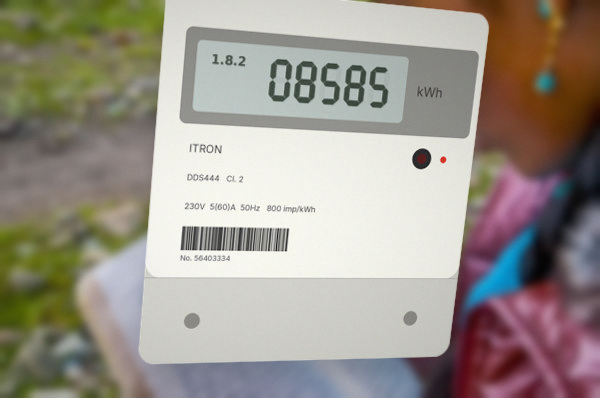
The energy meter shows {"value": 8585, "unit": "kWh"}
